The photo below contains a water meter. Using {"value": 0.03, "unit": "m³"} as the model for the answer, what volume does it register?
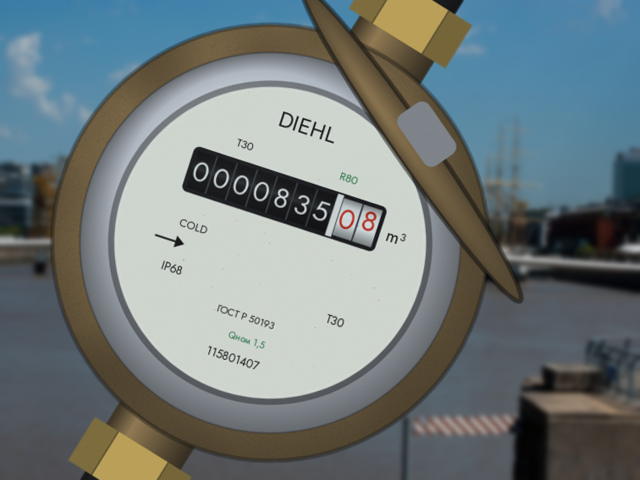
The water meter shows {"value": 835.08, "unit": "m³"}
